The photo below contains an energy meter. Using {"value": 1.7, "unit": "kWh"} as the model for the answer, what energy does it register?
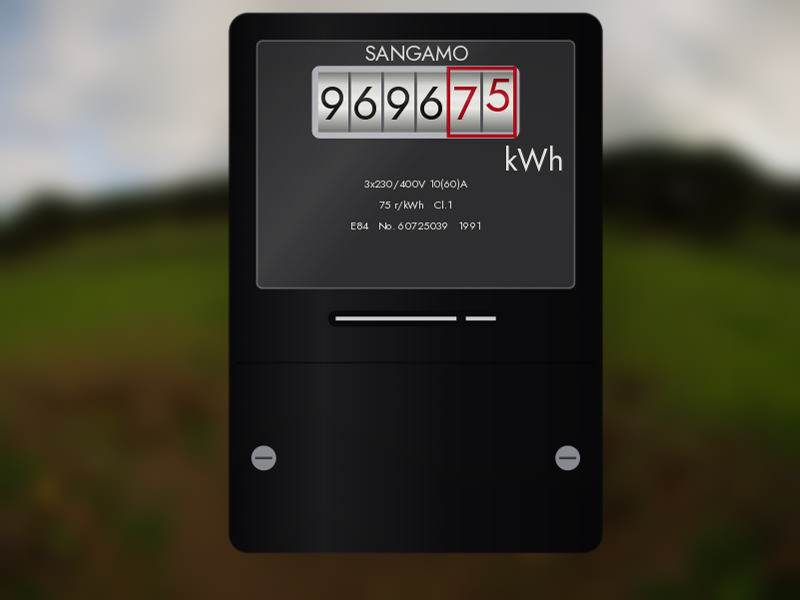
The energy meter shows {"value": 9696.75, "unit": "kWh"}
